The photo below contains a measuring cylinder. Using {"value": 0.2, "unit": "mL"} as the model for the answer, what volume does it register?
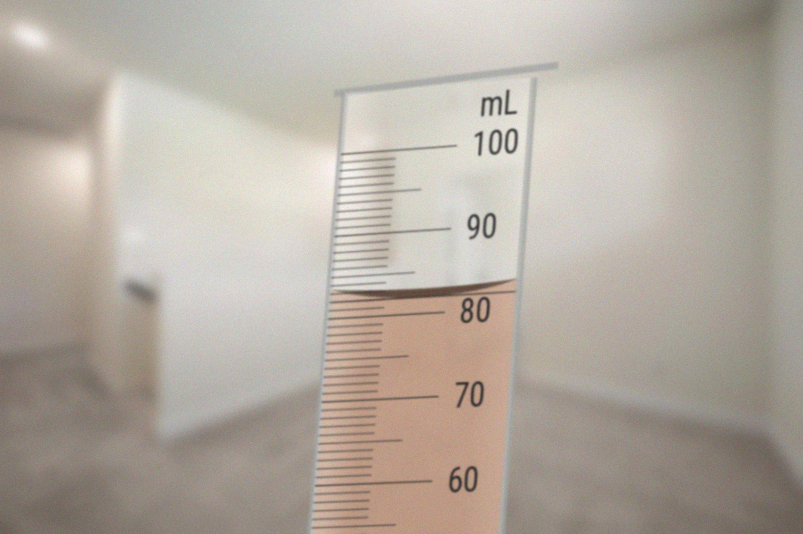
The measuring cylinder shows {"value": 82, "unit": "mL"}
